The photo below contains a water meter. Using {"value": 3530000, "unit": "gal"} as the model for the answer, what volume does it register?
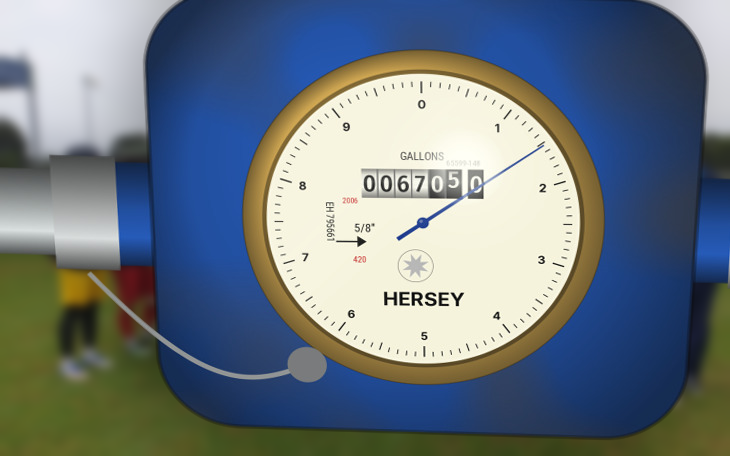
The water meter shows {"value": 67051.5, "unit": "gal"}
